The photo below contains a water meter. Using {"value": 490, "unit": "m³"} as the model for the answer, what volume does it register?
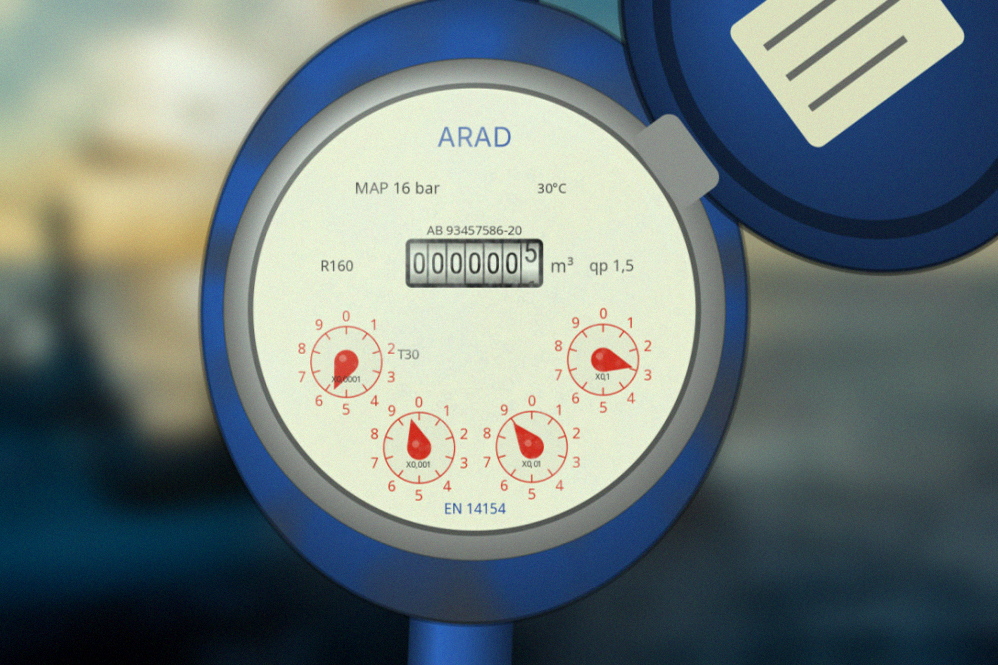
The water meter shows {"value": 5.2895, "unit": "m³"}
